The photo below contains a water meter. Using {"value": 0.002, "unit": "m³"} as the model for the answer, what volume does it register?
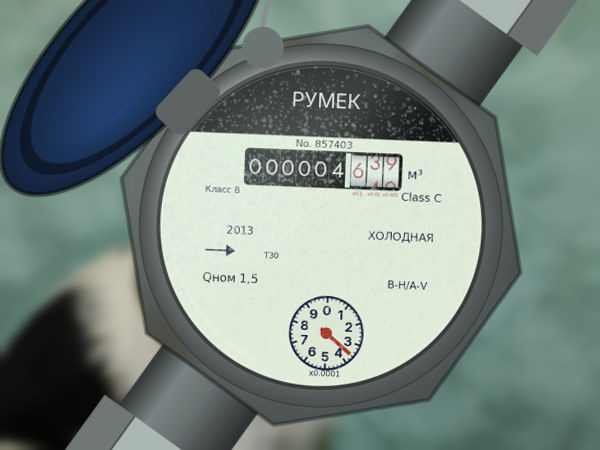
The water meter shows {"value": 4.6393, "unit": "m³"}
